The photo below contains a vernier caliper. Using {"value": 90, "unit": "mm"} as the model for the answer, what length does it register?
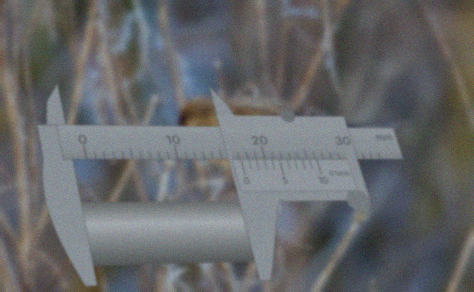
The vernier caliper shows {"value": 17.2, "unit": "mm"}
